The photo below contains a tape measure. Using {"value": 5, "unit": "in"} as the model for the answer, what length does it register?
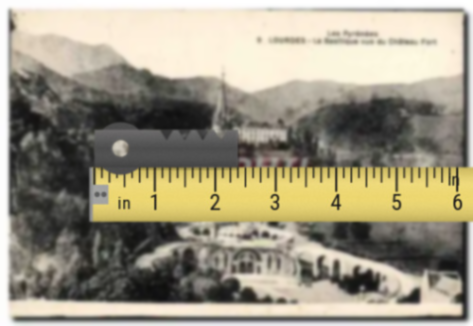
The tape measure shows {"value": 2.375, "unit": "in"}
